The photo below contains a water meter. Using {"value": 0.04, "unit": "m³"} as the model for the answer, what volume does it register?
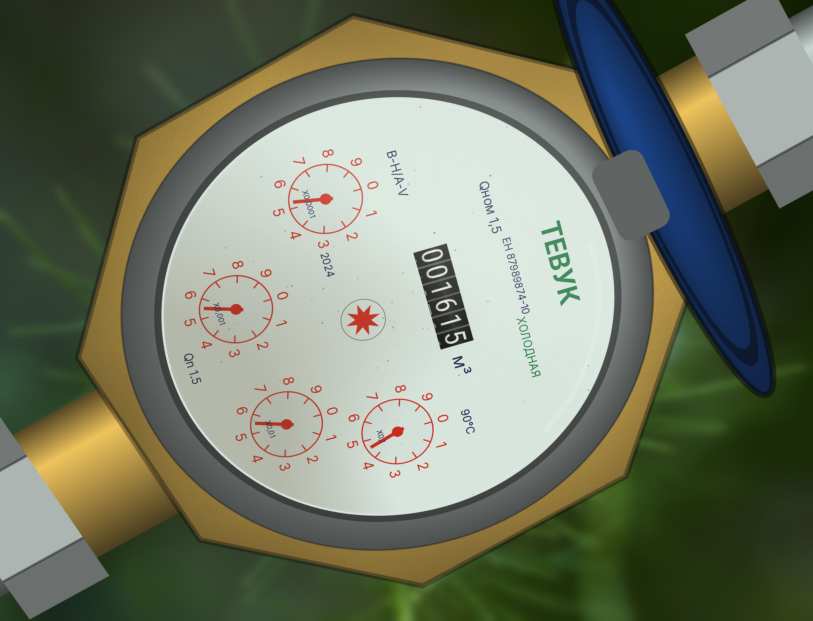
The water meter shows {"value": 1615.4555, "unit": "m³"}
